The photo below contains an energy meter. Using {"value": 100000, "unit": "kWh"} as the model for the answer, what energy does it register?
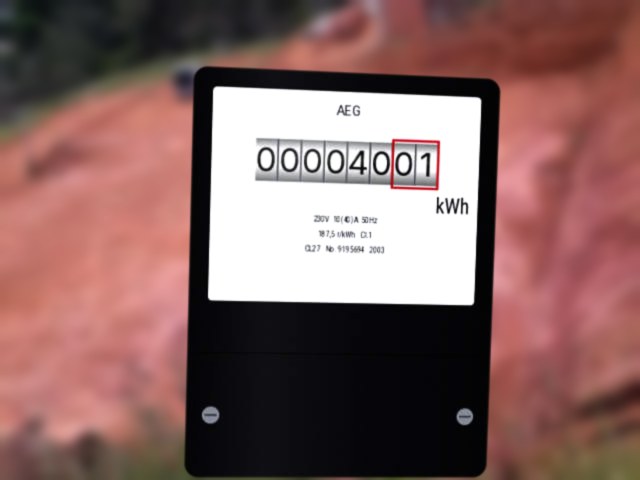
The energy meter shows {"value": 40.01, "unit": "kWh"}
